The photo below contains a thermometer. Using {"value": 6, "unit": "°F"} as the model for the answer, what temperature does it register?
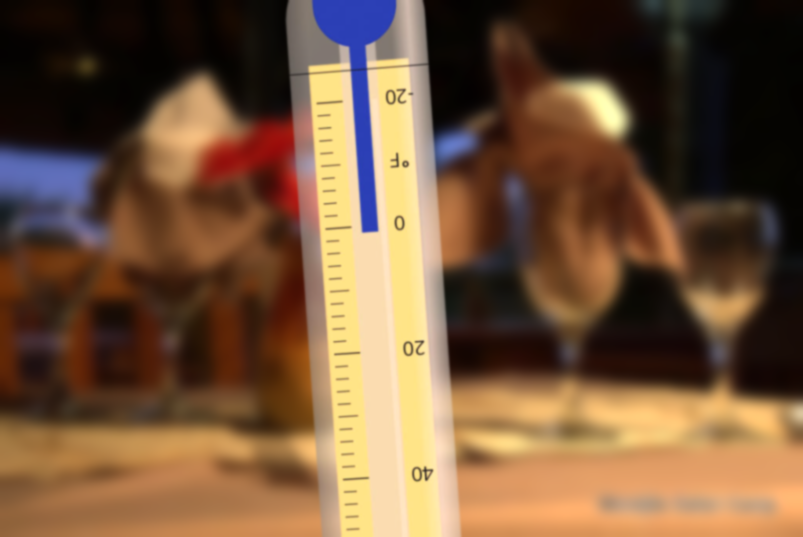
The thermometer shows {"value": 1, "unit": "°F"}
